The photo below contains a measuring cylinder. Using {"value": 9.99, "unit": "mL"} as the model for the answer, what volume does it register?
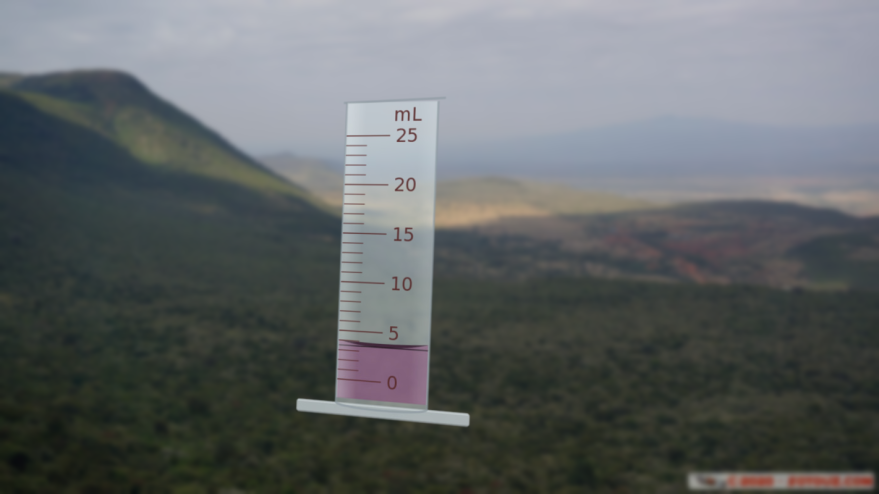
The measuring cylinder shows {"value": 3.5, "unit": "mL"}
